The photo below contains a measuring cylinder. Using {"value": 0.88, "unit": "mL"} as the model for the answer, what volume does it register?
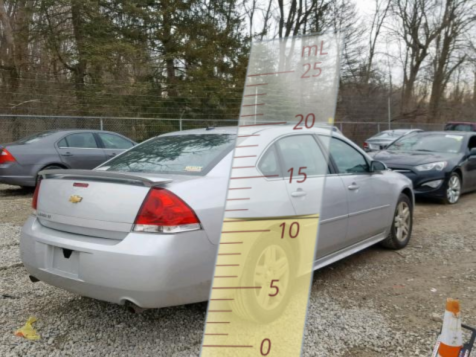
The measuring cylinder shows {"value": 11, "unit": "mL"}
